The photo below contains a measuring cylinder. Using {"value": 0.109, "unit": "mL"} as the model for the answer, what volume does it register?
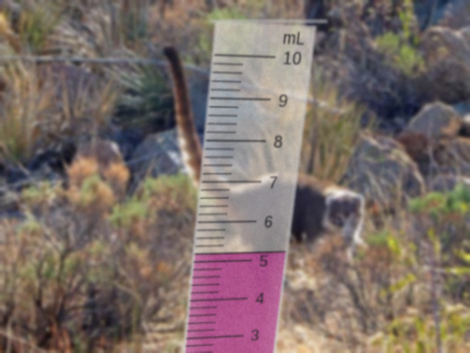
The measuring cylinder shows {"value": 5.2, "unit": "mL"}
